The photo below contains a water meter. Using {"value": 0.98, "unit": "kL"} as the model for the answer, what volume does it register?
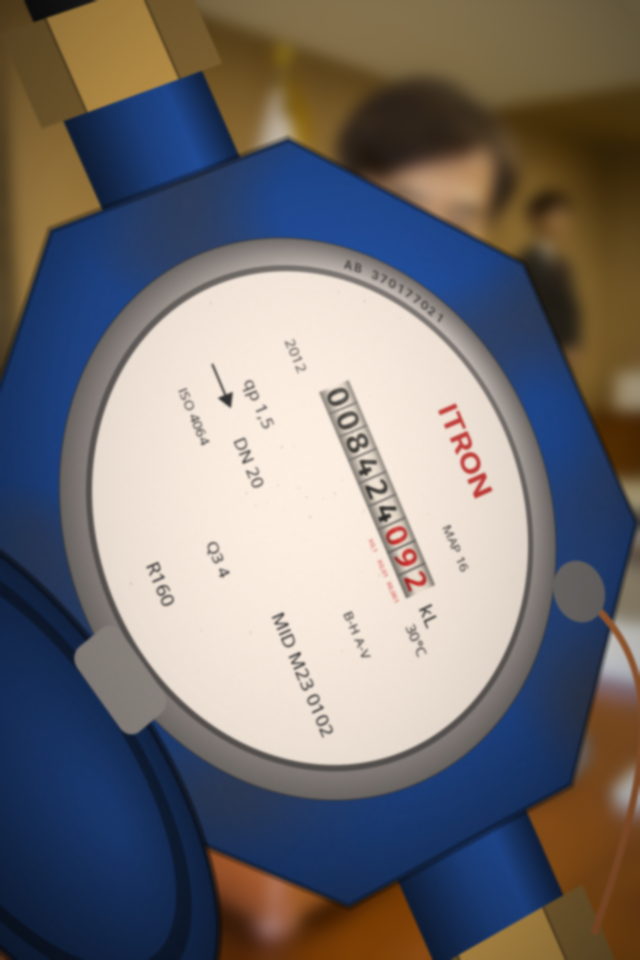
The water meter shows {"value": 8424.092, "unit": "kL"}
